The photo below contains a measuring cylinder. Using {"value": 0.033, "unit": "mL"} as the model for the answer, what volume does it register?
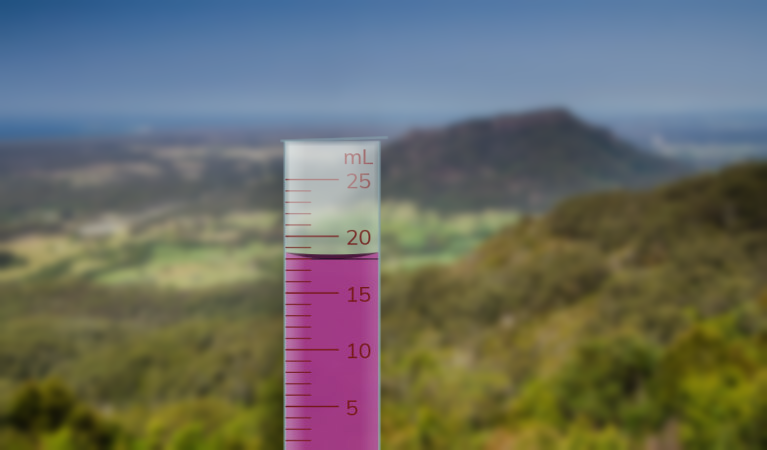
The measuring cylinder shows {"value": 18, "unit": "mL"}
